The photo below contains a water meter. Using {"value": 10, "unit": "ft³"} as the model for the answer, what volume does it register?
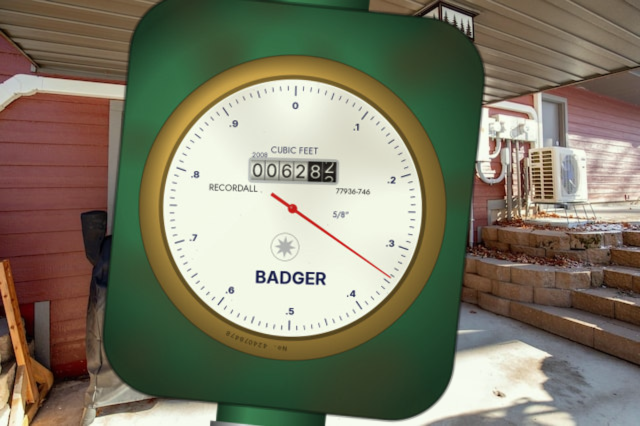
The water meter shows {"value": 6282.34, "unit": "ft³"}
